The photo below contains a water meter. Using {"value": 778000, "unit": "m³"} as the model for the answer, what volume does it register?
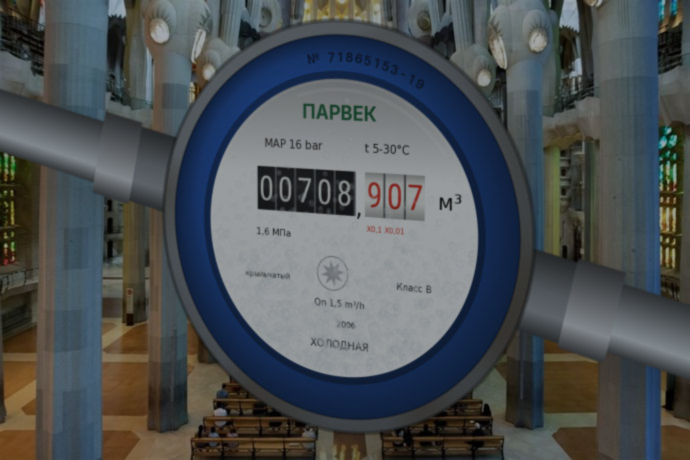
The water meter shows {"value": 708.907, "unit": "m³"}
